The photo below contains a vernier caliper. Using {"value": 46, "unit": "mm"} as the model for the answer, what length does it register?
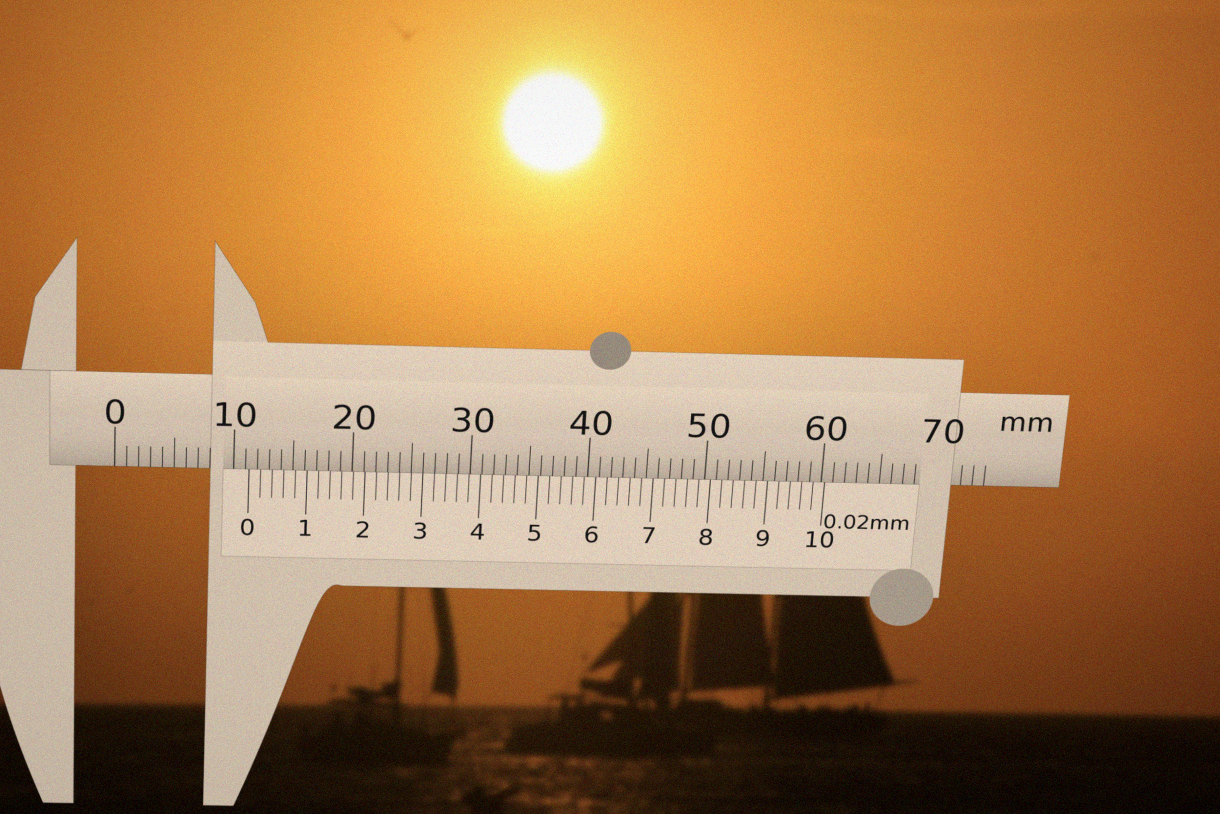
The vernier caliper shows {"value": 11.3, "unit": "mm"}
